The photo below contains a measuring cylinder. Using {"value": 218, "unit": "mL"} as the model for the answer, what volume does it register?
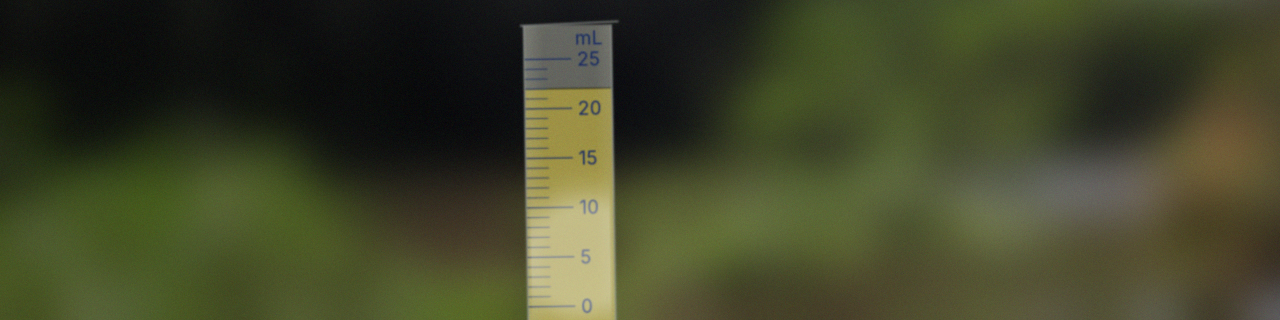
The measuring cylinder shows {"value": 22, "unit": "mL"}
